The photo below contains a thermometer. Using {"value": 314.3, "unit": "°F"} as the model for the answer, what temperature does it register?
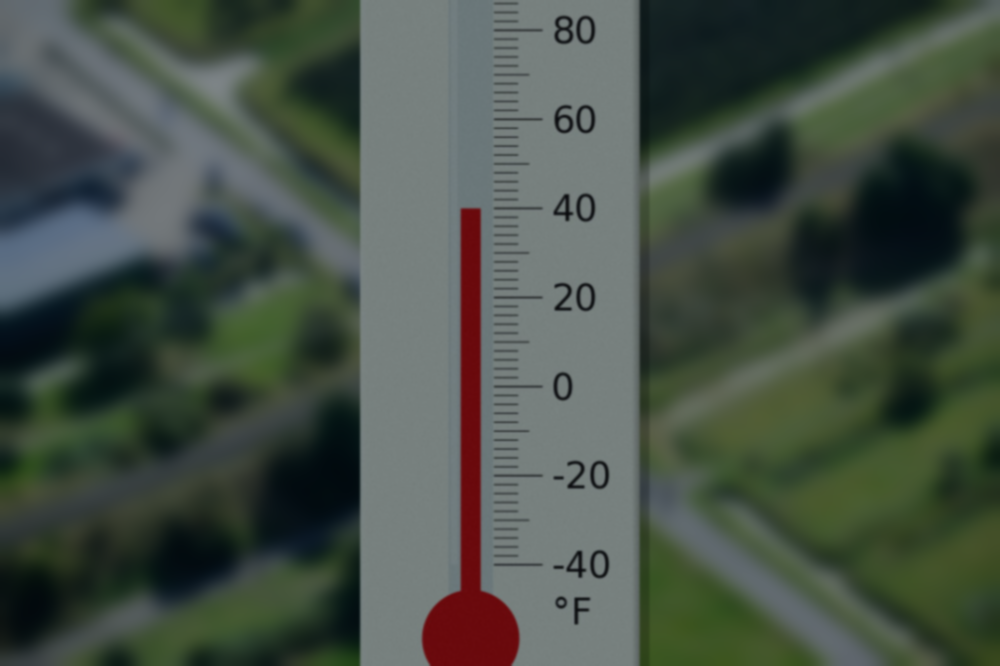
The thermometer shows {"value": 40, "unit": "°F"}
